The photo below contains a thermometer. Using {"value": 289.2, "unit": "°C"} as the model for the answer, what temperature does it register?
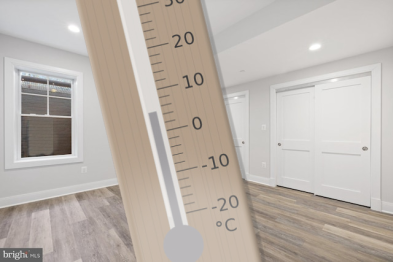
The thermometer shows {"value": 5, "unit": "°C"}
